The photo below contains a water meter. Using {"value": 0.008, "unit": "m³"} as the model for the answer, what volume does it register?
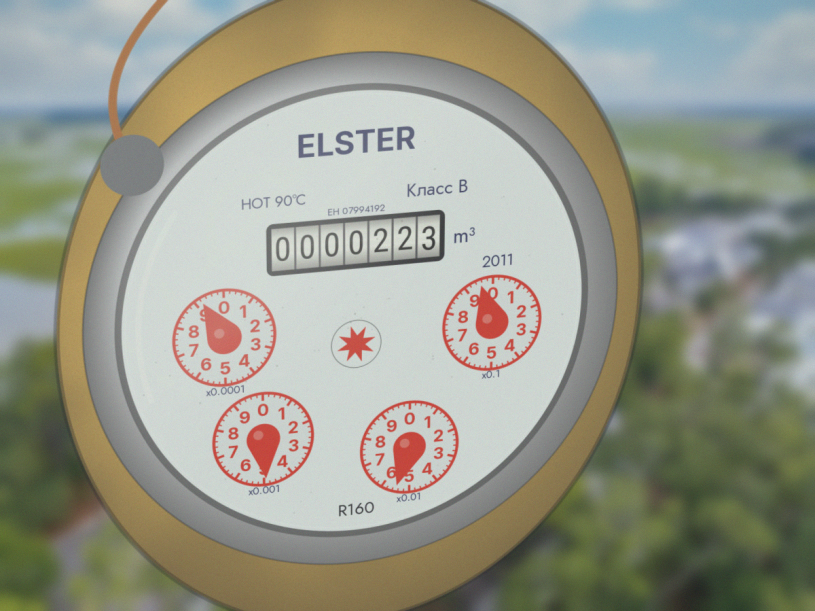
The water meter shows {"value": 222.9549, "unit": "m³"}
